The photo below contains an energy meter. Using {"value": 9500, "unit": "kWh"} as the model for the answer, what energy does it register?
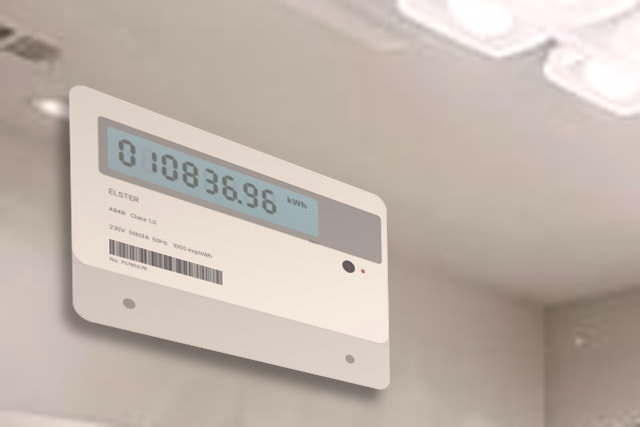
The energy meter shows {"value": 10836.96, "unit": "kWh"}
